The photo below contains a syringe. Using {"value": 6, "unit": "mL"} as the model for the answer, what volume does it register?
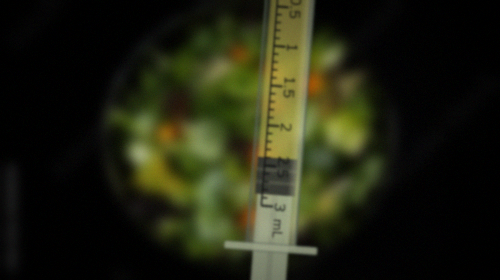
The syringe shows {"value": 2.4, "unit": "mL"}
